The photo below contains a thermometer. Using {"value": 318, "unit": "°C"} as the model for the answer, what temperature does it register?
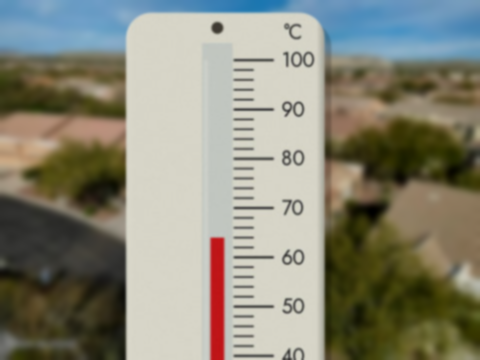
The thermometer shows {"value": 64, "unit": "°C"}
